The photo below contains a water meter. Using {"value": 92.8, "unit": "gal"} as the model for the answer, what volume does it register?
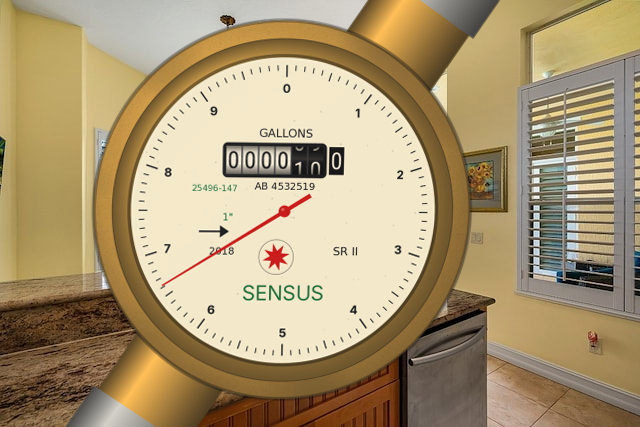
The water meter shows {"value": 96.6, "unit": "gal"}
